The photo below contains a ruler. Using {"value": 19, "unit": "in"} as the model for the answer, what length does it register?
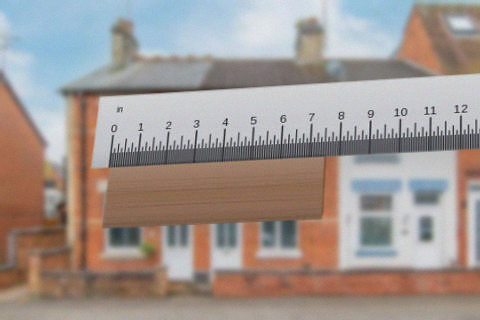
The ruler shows {"value": 7.5, "unit": "in"}
